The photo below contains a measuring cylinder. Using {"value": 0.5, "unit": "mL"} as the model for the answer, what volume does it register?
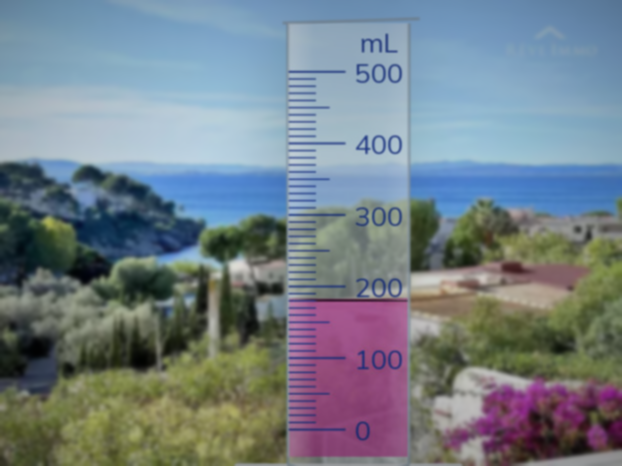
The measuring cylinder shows {"value": 180, "unit": "mL"}
